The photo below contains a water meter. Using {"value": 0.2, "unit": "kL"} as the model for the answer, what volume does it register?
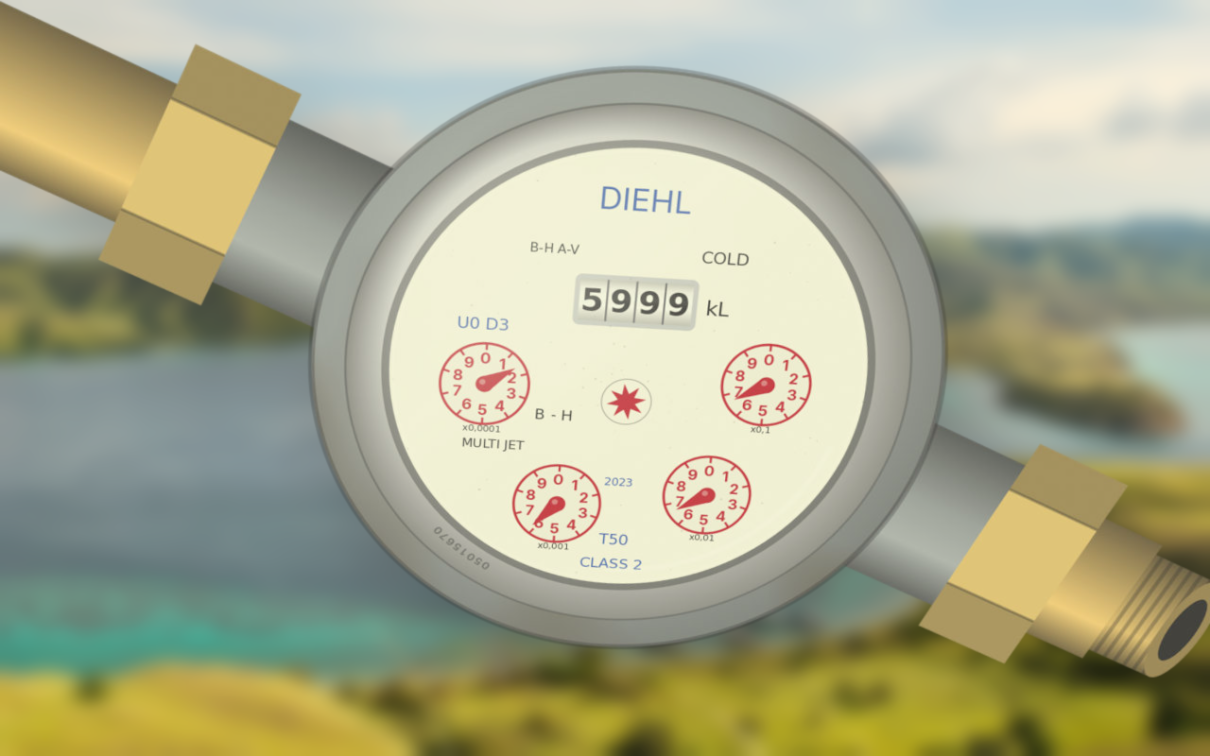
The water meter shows {"value": 5999.6661, "unit": "kL"}
